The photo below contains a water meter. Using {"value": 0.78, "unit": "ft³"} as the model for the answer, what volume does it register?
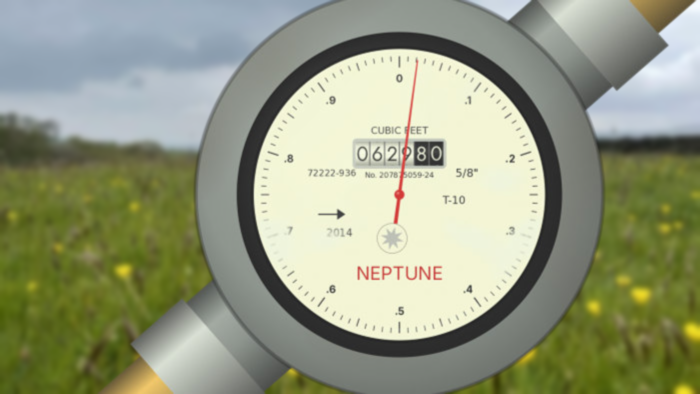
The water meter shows {"value": 62980.02, "unit": "ft³"}
